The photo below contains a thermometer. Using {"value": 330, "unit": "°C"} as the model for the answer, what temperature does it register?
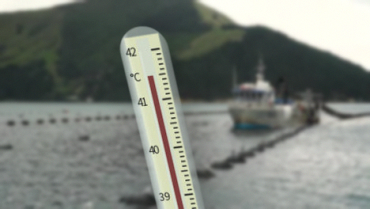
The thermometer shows {"value": 41.5, "unit": "°C"}
